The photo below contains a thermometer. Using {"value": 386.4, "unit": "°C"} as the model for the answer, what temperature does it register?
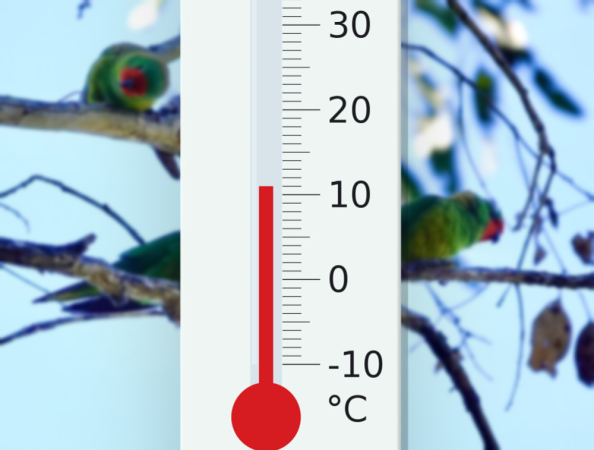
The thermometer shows {"value": 11, "unit": "°C"}
